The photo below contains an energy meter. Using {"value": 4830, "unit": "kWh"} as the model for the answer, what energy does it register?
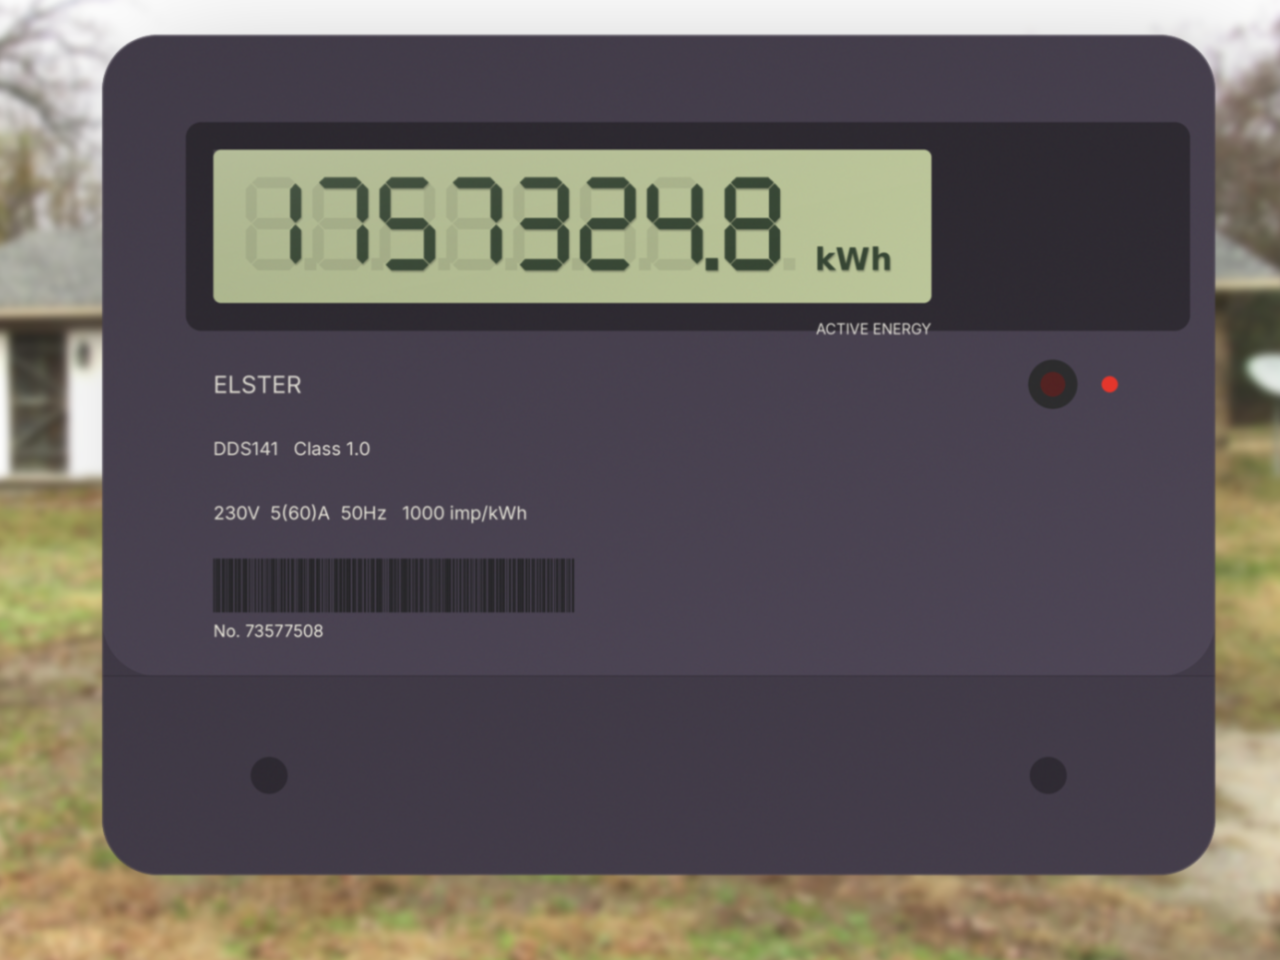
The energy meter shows {"value": 1757324.8, "unit": "kWh"}
